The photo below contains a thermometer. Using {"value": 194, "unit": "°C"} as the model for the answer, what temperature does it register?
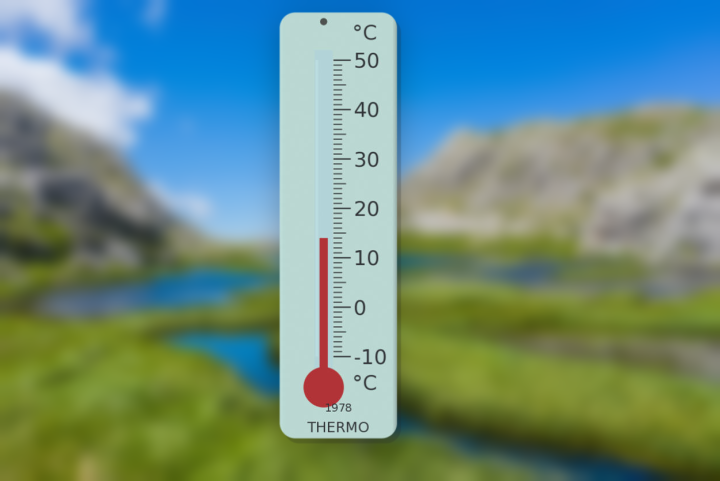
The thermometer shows {"value": 14, "unit": "°C"}
